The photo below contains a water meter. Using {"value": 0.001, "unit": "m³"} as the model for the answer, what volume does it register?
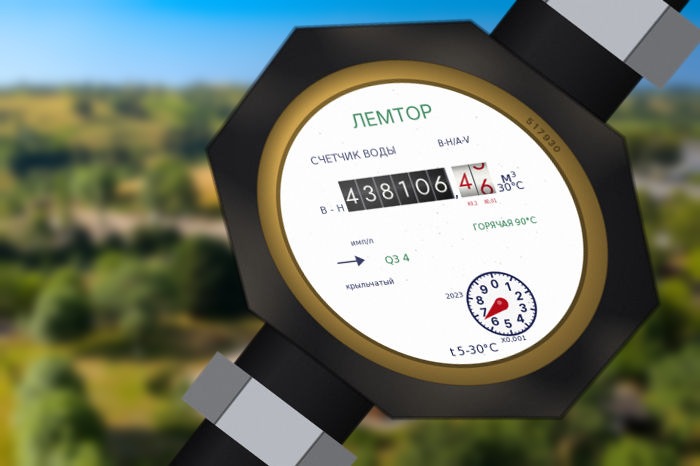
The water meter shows {"value": 438106.456, "unit": "m³"}
